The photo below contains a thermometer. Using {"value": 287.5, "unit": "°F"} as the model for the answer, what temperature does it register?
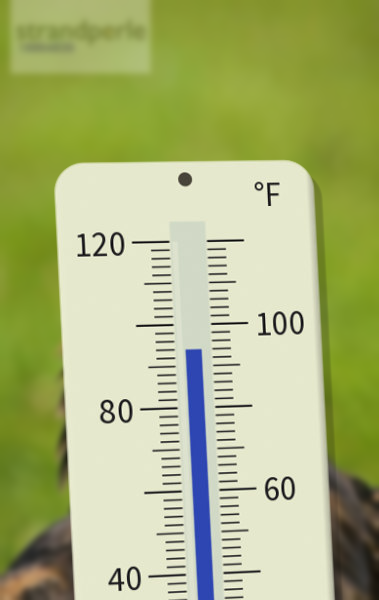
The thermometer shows {"value": 94, "unit": "°F"}
